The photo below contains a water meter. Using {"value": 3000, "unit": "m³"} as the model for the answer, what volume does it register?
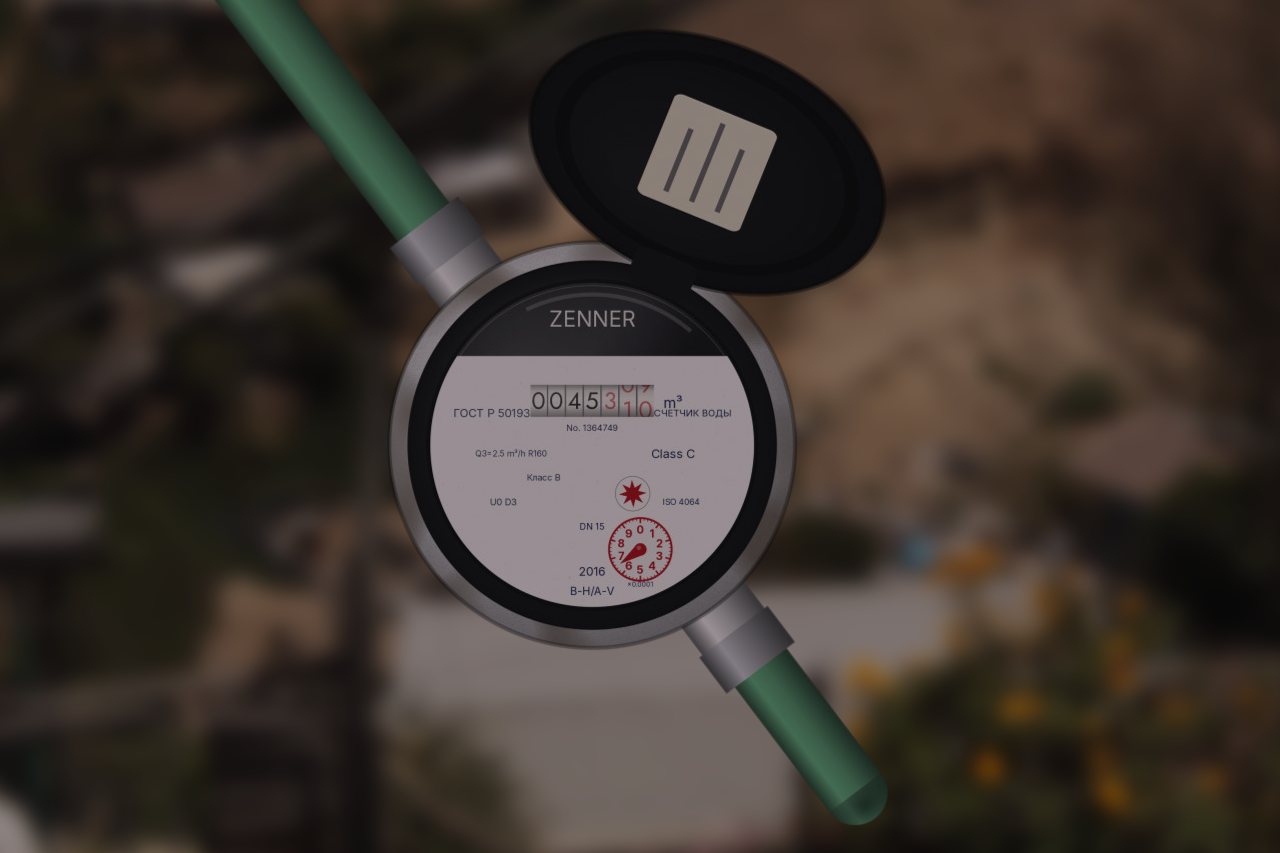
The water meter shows {"value": 45.3096, "unit": "m³"}
